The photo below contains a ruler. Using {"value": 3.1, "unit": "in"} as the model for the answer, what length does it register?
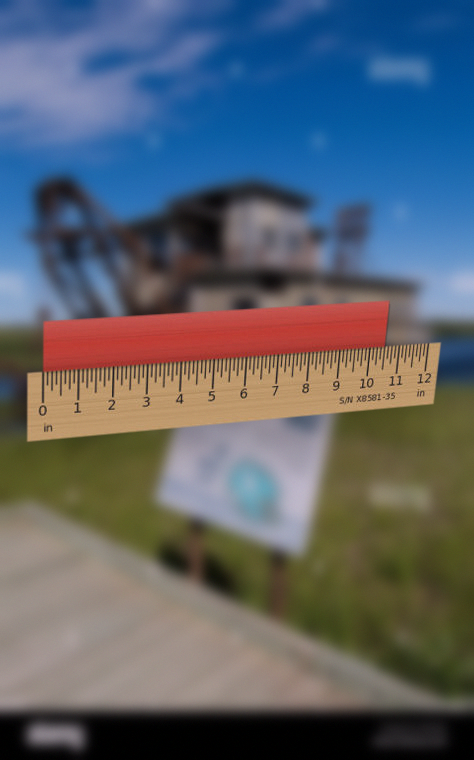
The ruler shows {"value": 10.5, "unit": "in"}
